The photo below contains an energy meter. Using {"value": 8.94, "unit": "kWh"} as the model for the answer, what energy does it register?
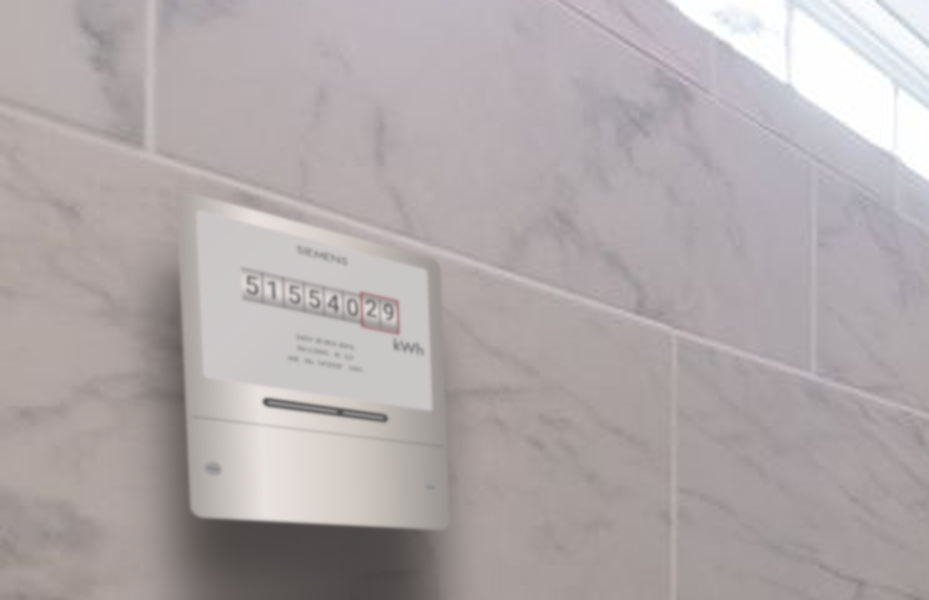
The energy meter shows {"value": 515540.29, "unit": "kWh"}
